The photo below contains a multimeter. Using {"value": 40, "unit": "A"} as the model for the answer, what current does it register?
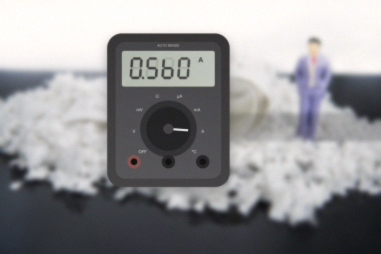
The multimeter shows {"value": 0.560, "unit": "A"}
